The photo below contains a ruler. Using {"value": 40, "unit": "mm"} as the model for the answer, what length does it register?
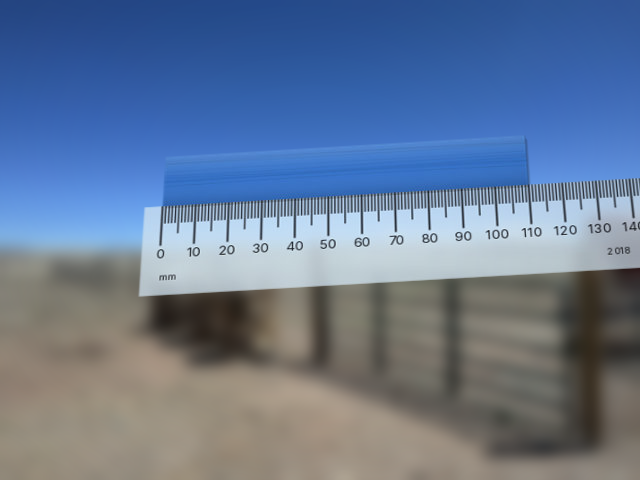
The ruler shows {"value": 110, "unit": "mm"}
